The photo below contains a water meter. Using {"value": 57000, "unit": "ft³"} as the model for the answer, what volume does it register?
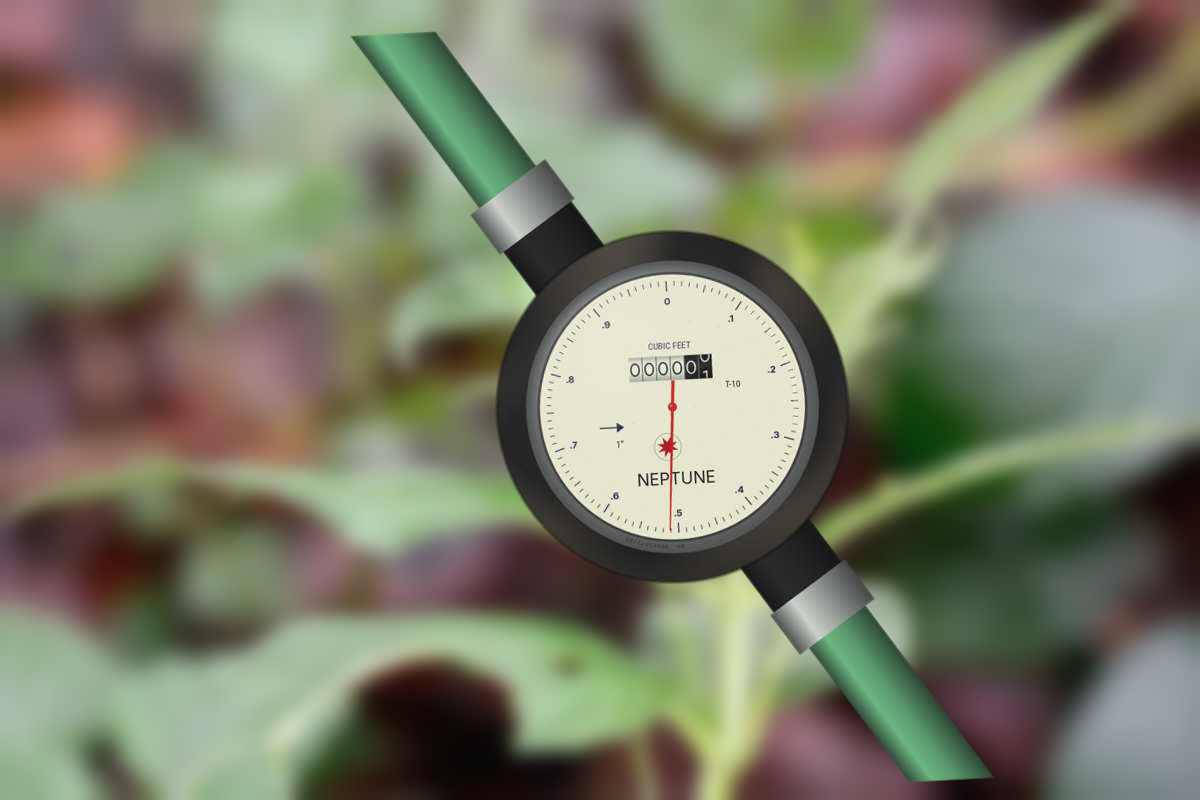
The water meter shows {"value": 0.51, "unit": "ft³"}
